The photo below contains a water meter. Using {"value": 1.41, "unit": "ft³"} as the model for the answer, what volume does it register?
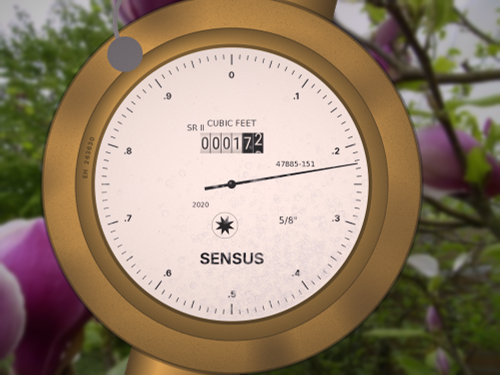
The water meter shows {"value": 172.22, "unit": "ft³"}
